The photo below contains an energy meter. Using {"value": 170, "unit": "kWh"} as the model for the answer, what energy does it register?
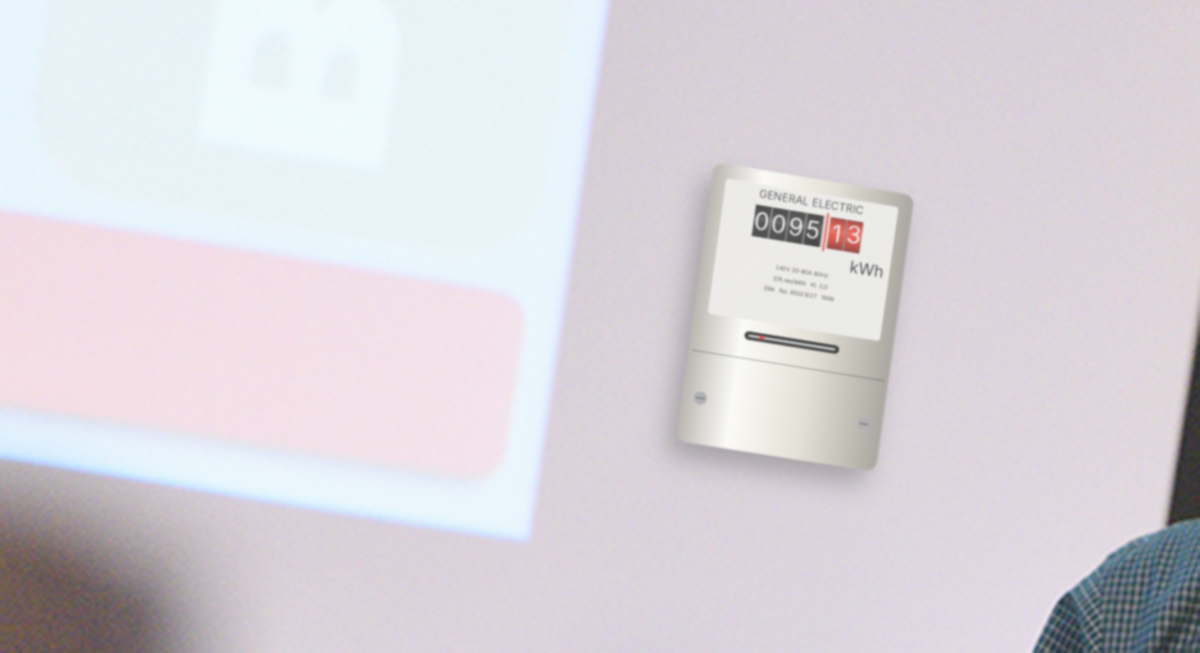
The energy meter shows {"value": 95.13, "unit": "kWh"}
